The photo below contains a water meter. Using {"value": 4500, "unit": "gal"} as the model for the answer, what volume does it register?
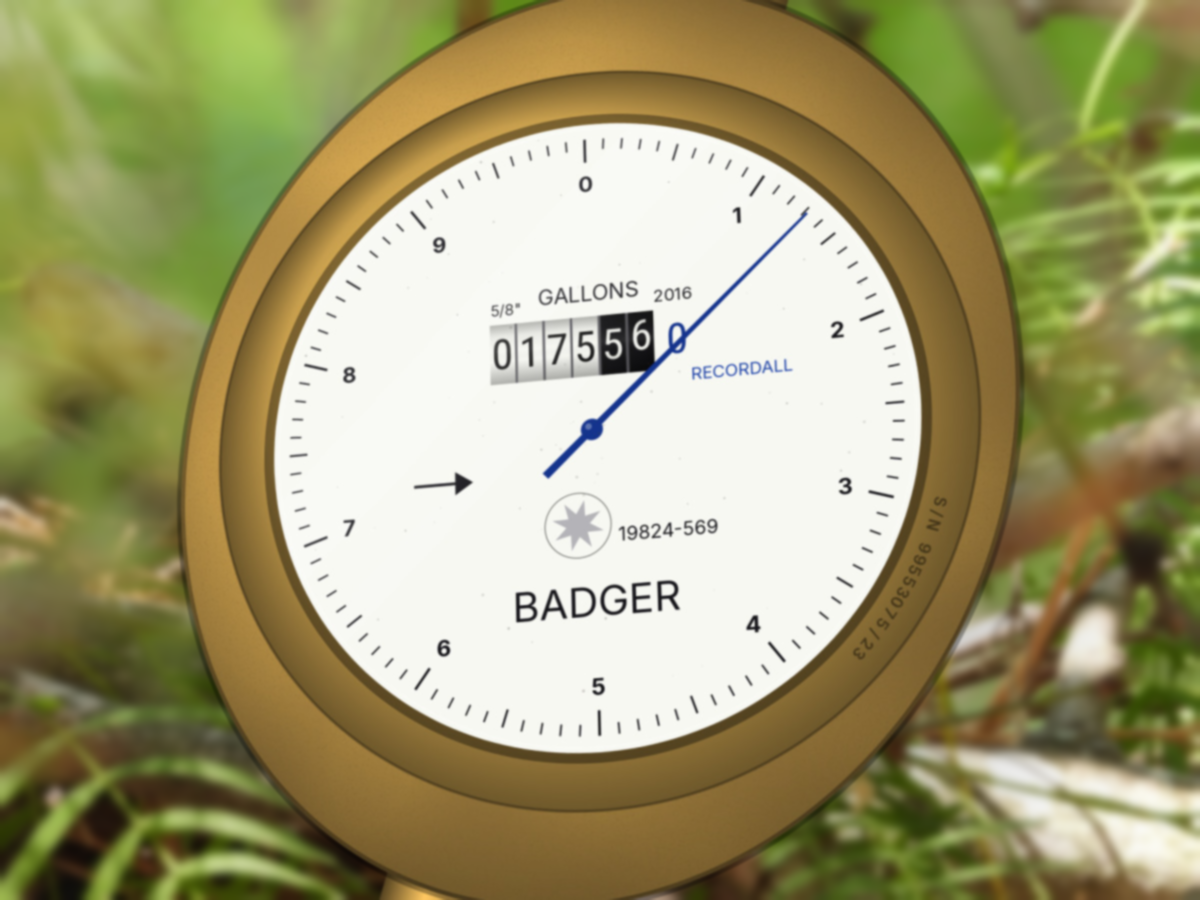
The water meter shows {"value": 175561.3, "unit": "gal"}
